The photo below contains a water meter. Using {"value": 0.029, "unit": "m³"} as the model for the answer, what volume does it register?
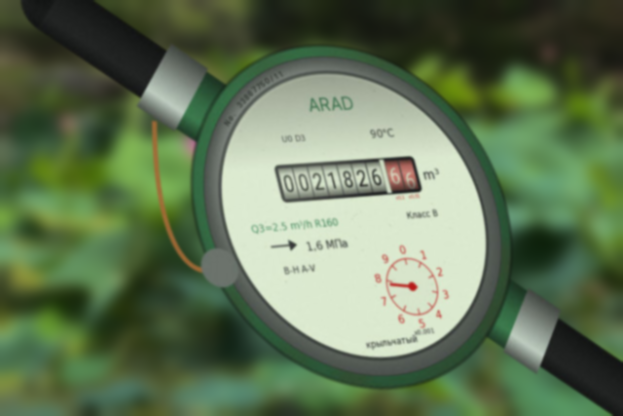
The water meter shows {"value": 21826.657, "unit": "m³"}
